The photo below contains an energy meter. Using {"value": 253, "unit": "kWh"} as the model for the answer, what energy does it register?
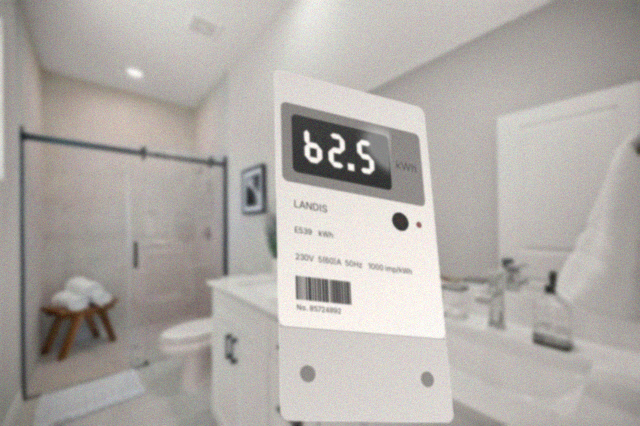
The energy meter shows {"value": 62.5, "unit": "kWh"}
